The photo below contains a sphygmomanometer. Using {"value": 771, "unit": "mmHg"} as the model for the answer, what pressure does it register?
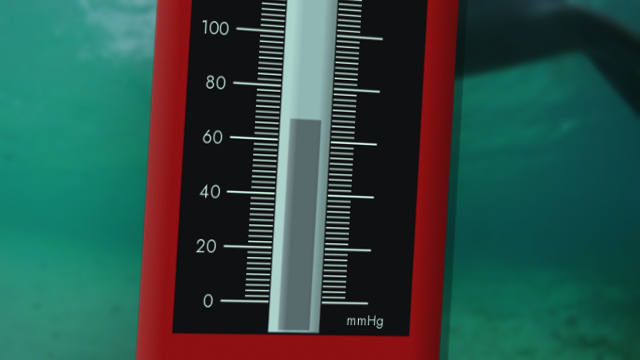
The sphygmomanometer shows {"value": 68, "unit": "mmHg"}
